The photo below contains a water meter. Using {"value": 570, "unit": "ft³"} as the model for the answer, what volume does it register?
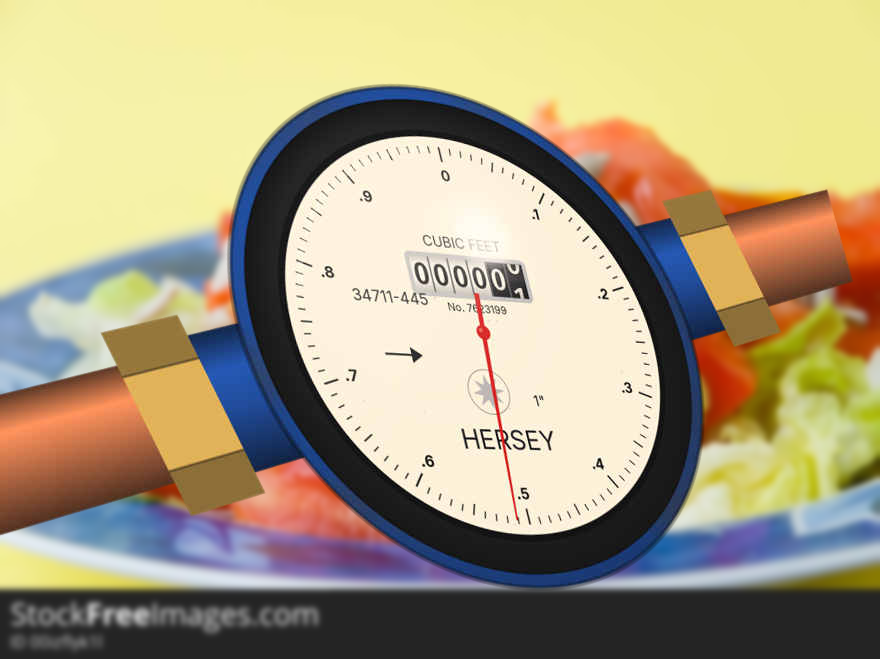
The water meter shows {"value": 0.51, "unit": "ft³"}
